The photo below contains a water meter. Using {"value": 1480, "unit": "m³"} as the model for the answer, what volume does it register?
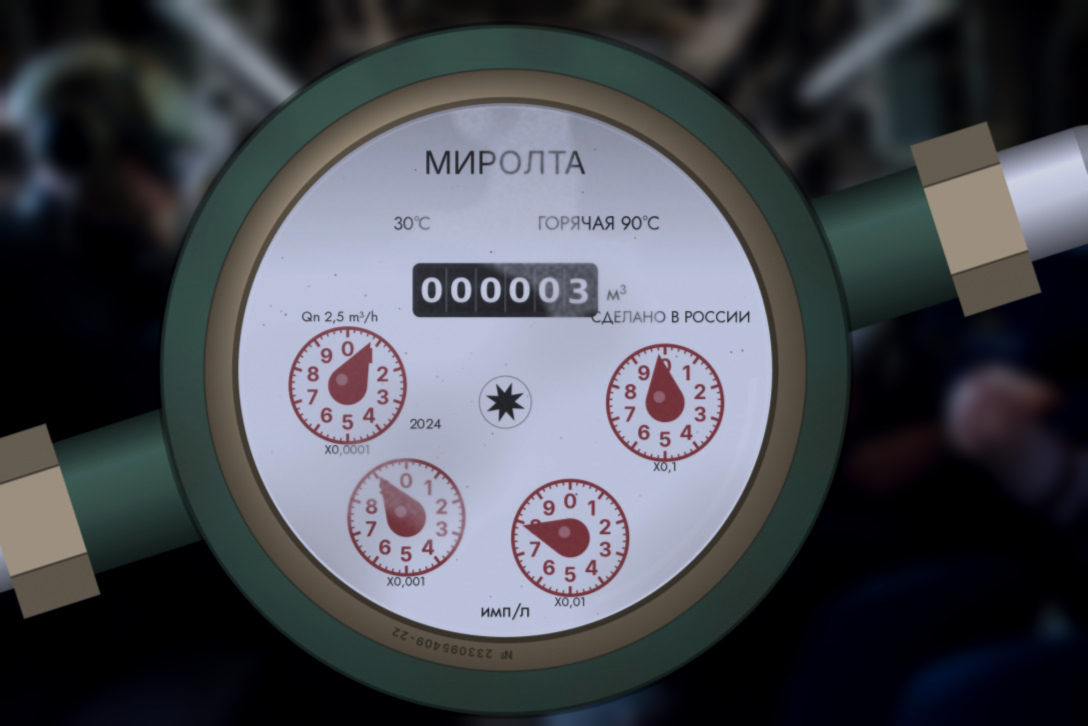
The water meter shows {"value": 2.9790, "unit": "m³"}
